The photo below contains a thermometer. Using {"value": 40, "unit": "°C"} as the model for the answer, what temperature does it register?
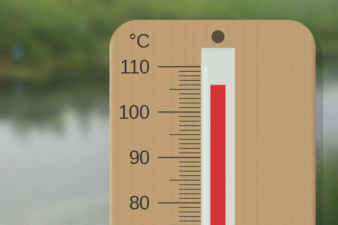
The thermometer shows {"value": 106, "unit": "°C"}
